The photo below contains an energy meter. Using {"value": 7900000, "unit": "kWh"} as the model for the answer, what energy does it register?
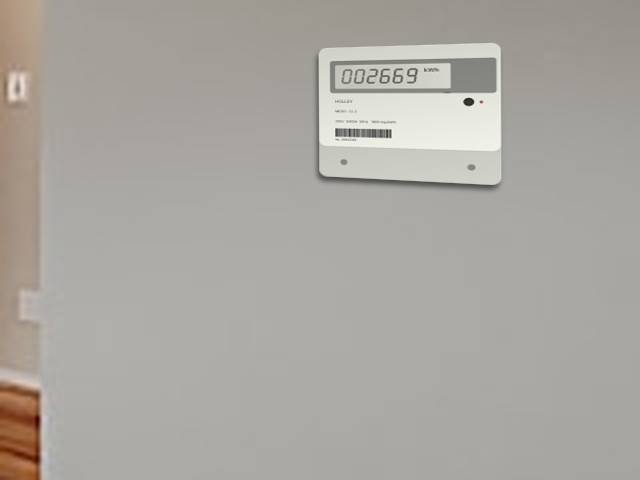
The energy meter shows {"value": 2669, "unit": "kWh"}
